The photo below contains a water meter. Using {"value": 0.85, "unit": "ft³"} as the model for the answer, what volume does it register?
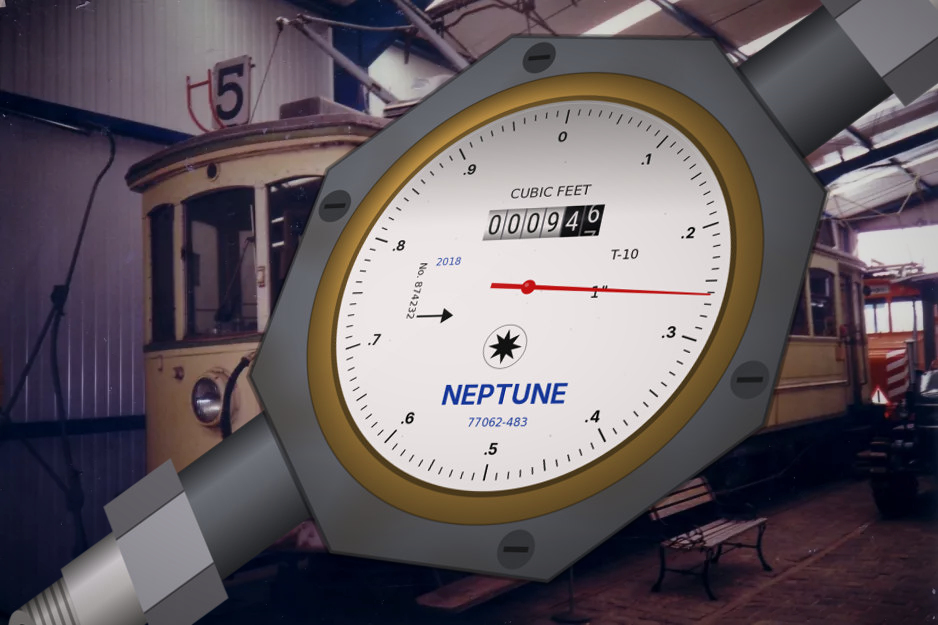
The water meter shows {"value": 946.26, "unit": "ft³"}
